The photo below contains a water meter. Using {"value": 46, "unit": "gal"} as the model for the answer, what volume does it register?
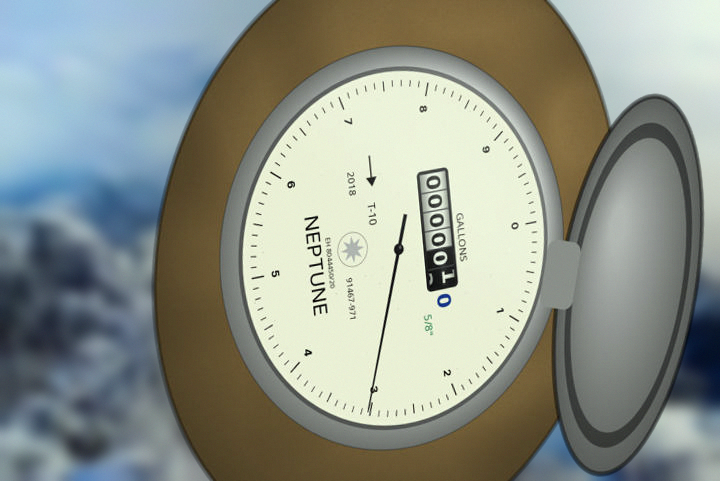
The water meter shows {"value": 13.0, "unit": "gal"}
